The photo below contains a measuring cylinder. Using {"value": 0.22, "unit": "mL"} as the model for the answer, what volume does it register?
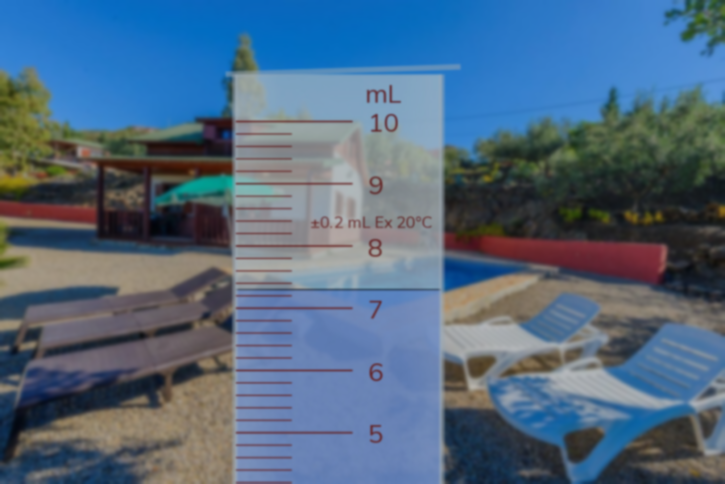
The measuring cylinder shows {"value": 7.3, "unit": "mL"}
